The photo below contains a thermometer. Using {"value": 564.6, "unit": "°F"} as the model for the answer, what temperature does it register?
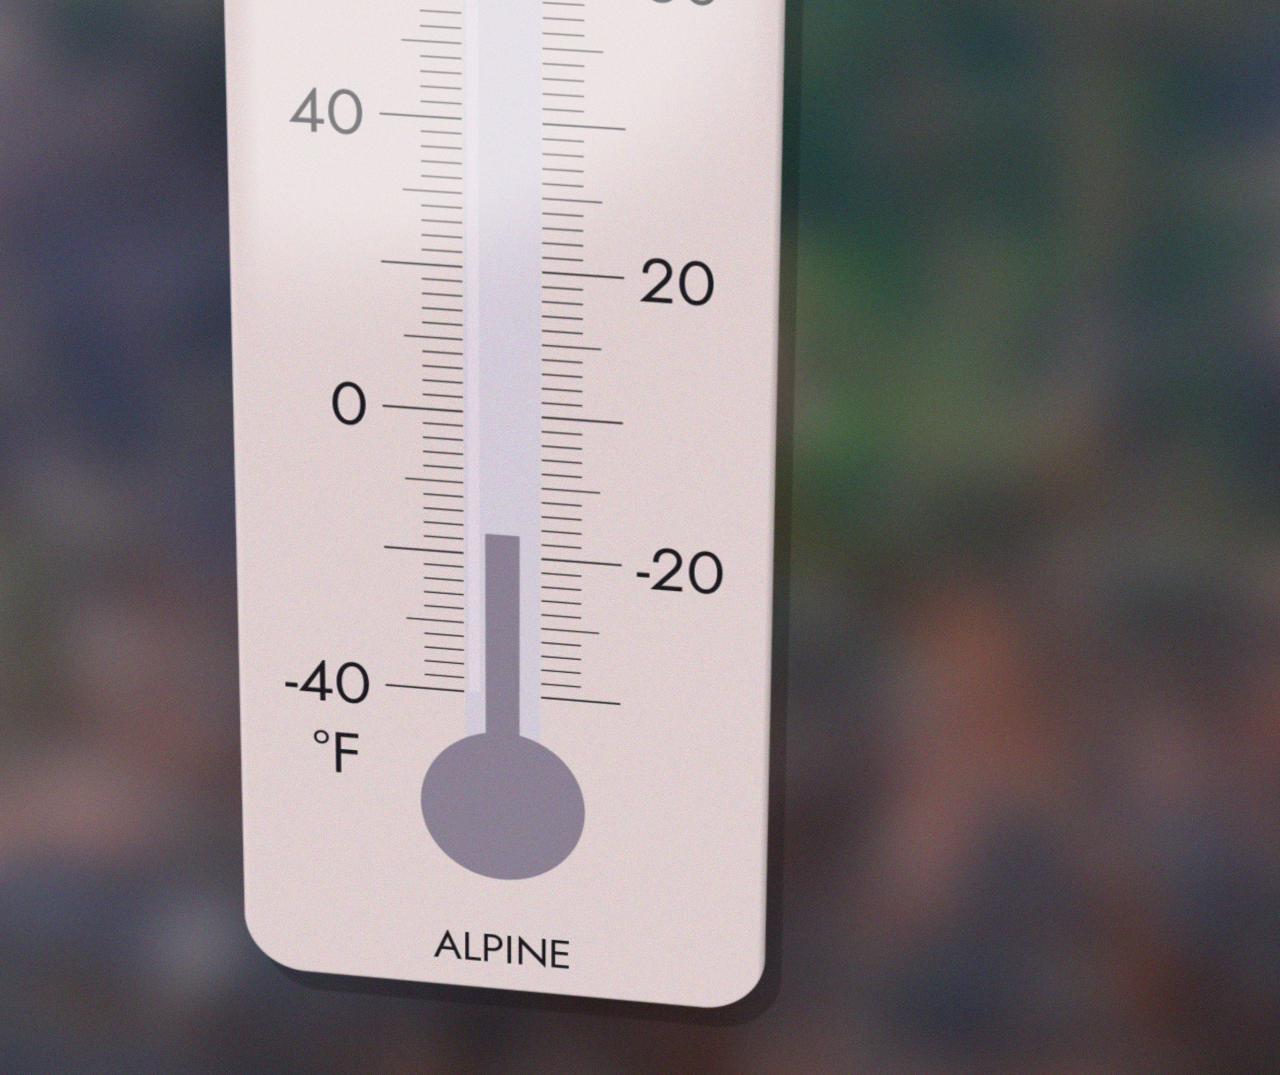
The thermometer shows {"value": -17, "unit": "°F"}
